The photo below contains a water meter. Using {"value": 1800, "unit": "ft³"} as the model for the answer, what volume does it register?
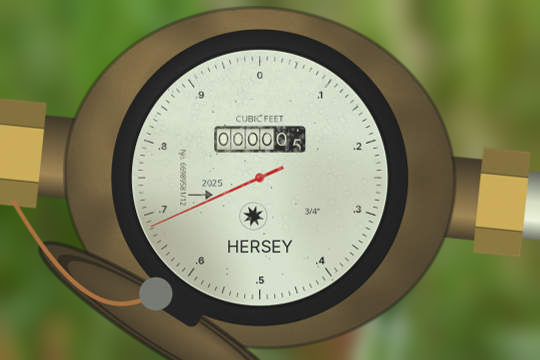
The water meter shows {"value": 4.68, "unit": "ft³"}
